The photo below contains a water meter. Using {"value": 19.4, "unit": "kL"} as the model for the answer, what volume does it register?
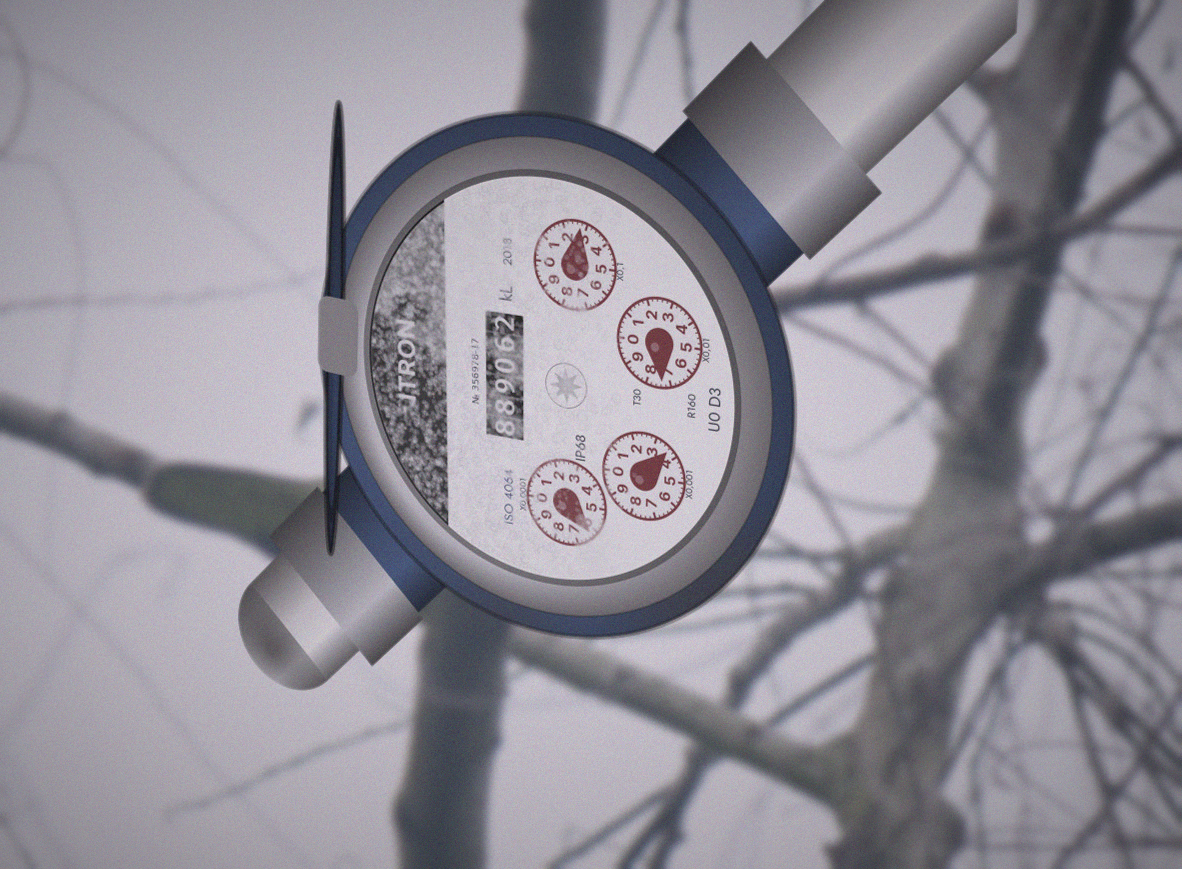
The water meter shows {"value": 889062.2736, "unit": "kL"}
